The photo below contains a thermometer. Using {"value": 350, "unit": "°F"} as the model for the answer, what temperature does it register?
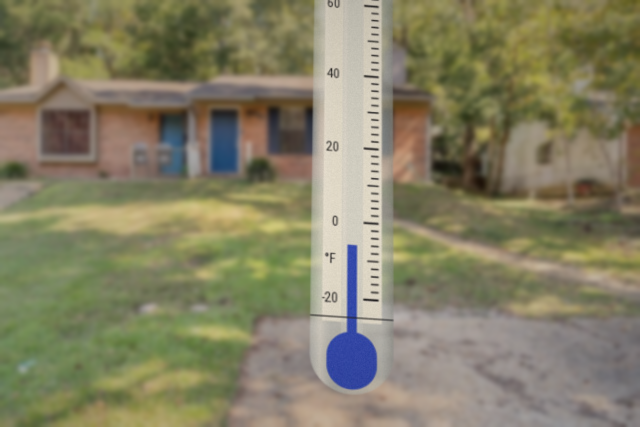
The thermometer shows {"value": -6, "unit": "°F"}
